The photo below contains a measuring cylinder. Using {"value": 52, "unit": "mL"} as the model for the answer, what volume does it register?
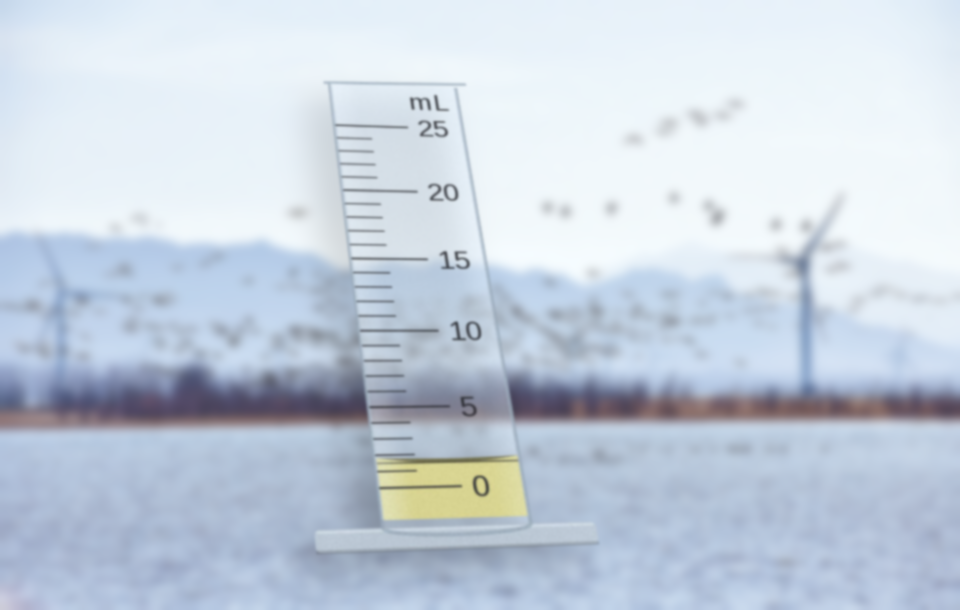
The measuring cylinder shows {"value": 1.5, "unit": "mL"}
